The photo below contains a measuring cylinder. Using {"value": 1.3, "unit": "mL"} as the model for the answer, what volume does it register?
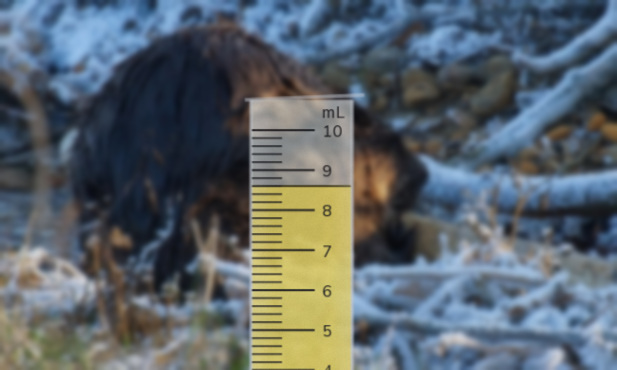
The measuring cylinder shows {"value": 8.6, "unit": "mL"}
